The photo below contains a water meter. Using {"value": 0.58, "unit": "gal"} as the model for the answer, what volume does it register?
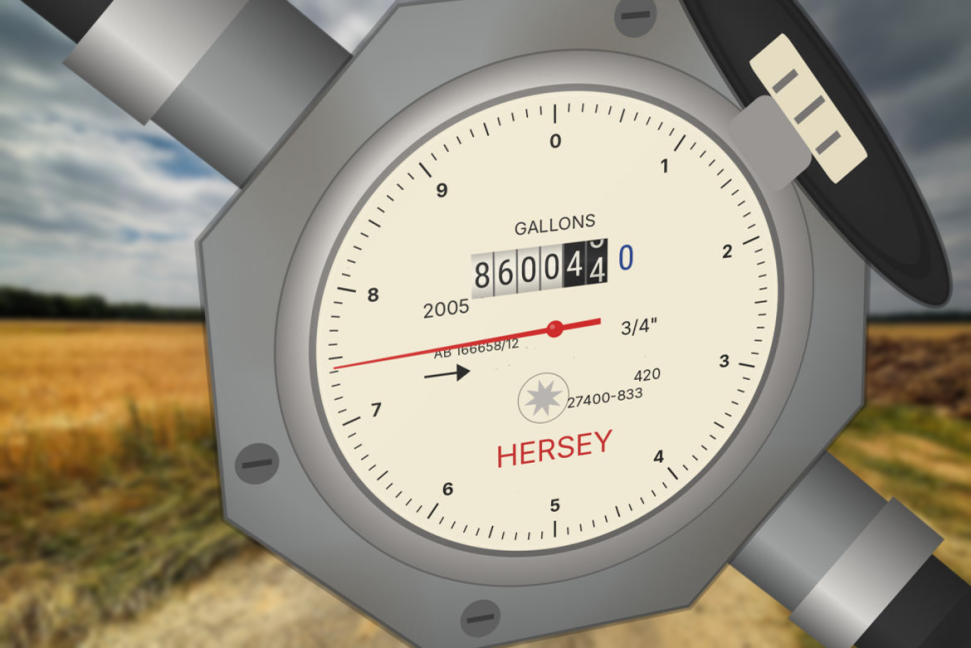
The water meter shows {"value": 8600437.4, "unit": "gal"}
